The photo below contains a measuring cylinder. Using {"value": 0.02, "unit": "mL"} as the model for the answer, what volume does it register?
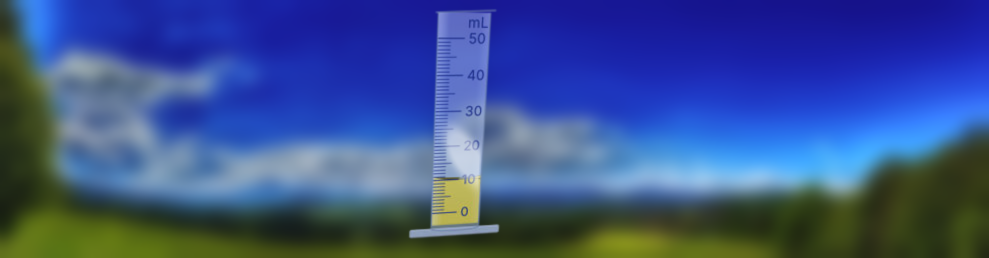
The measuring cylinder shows {"value": 10, "unit": "mL"}
